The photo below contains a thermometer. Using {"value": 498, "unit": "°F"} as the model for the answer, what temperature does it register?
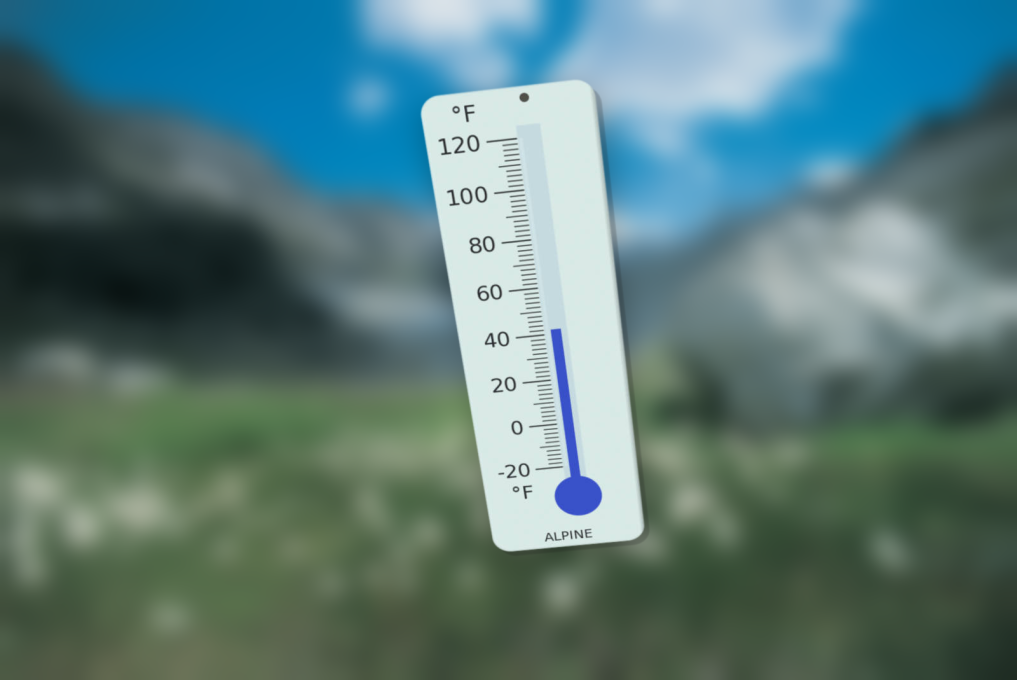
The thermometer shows {"value": 42, "unit": "°F"}
